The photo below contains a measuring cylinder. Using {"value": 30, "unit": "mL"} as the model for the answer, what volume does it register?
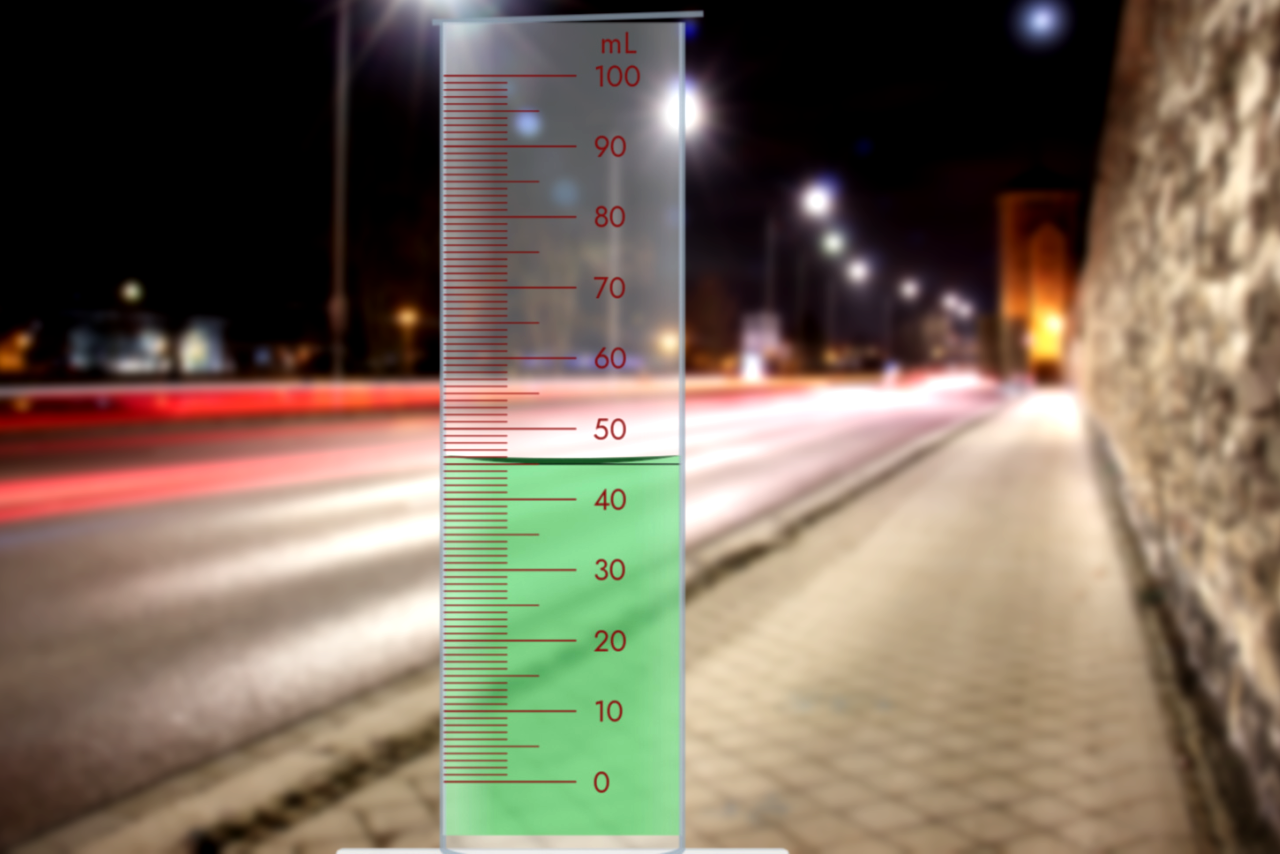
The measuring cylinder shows {"value": 45, "unit": "mL"}
